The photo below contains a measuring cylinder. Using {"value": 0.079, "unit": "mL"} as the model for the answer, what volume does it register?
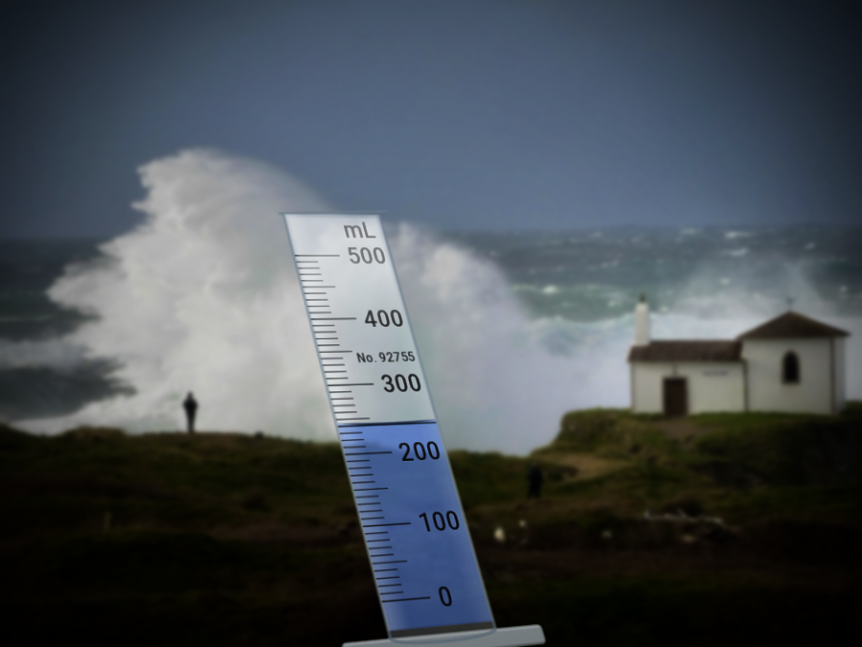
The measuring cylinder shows {"value": 240, "unit": "mL"}
